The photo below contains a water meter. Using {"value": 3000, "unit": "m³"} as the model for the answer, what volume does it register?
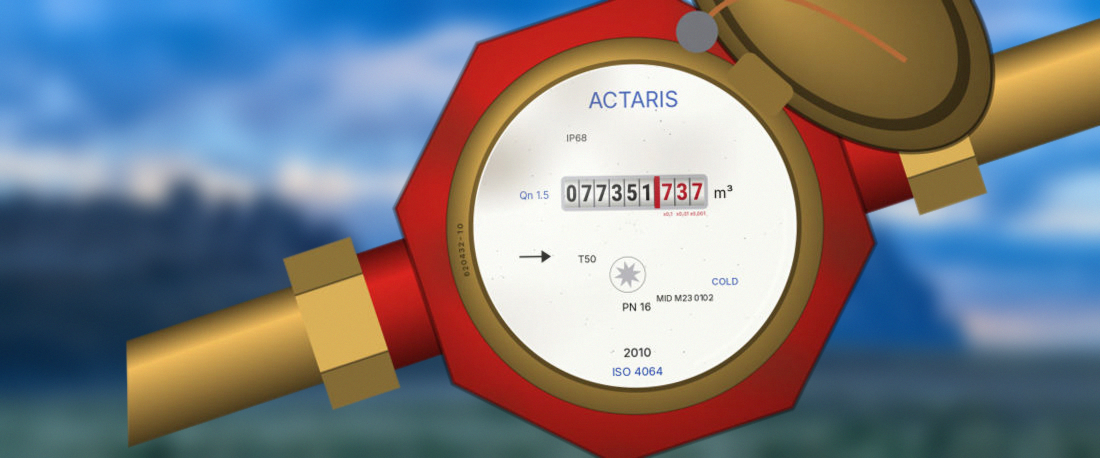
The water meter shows {"value": 77351.737, "unit": "m³"}
